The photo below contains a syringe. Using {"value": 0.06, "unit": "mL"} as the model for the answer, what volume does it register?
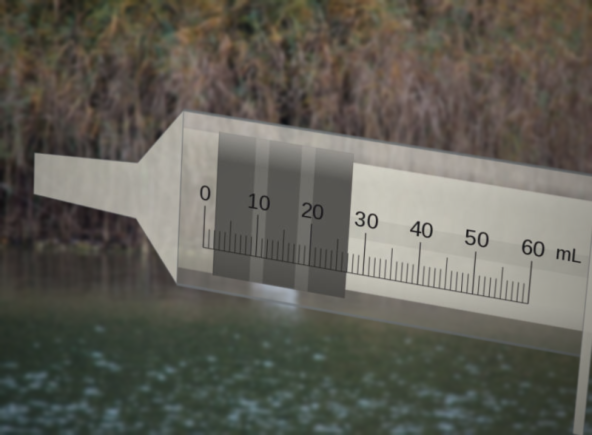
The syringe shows {"value": 2, "unit": "mL"}
